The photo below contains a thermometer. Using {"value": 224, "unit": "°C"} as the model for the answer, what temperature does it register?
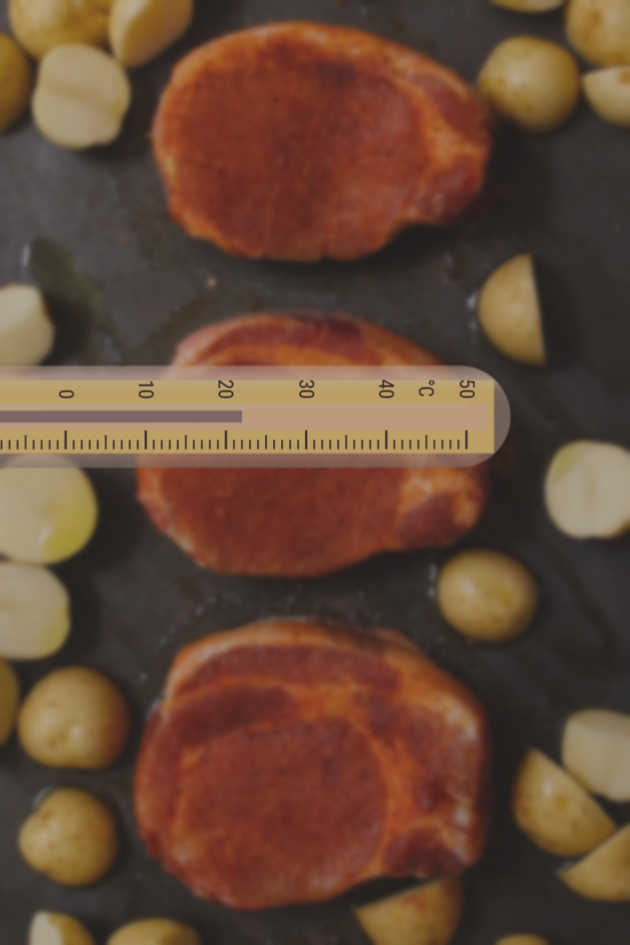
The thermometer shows {"value": 22, "unit": "°C"}
